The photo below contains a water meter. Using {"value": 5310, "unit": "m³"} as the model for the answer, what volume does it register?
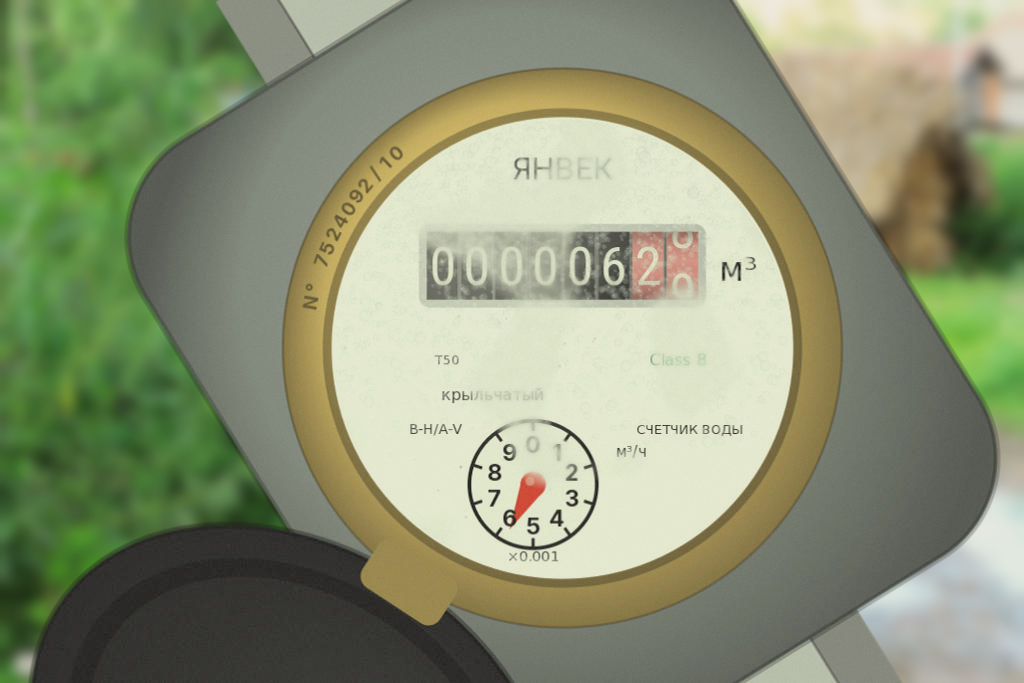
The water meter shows {"value": 6.285, "unit": "m³"}
